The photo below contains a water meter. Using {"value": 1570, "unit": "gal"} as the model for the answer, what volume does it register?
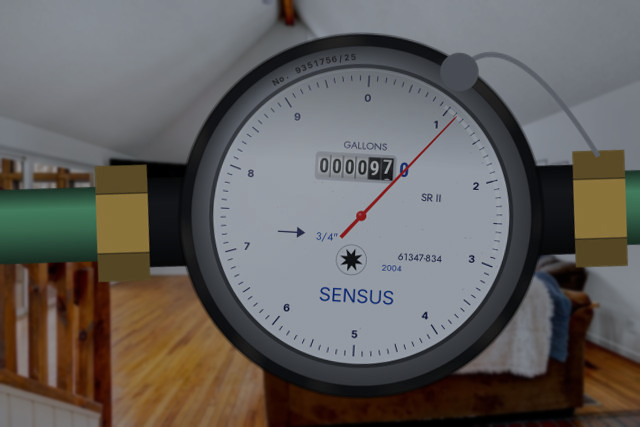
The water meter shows {"value": 971.1, "unit": "gal"}
